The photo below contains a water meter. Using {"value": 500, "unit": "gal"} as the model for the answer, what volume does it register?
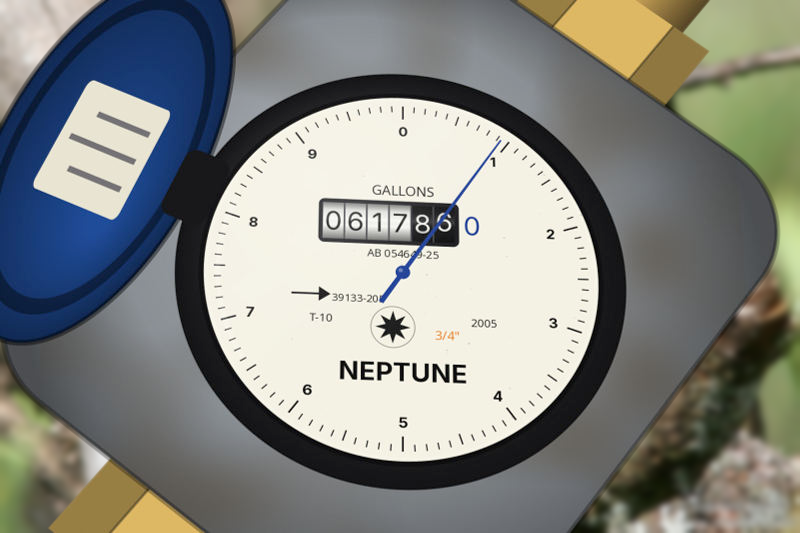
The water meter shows {"value": 617860.9, "unit": "gal"}
